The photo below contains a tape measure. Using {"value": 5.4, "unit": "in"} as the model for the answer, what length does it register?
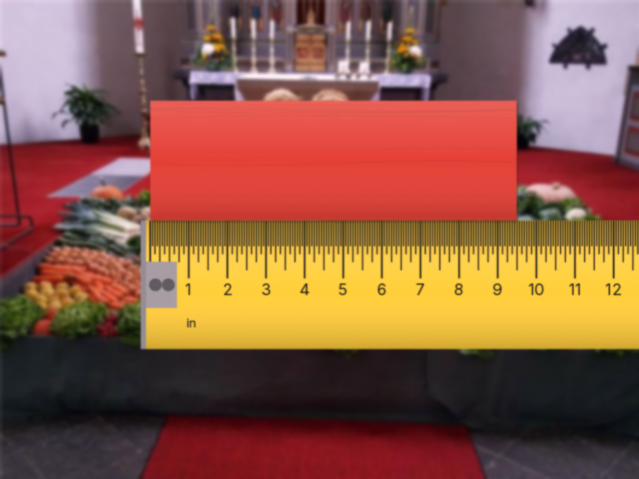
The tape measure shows {"value": 9.5, "unit": "in"}
